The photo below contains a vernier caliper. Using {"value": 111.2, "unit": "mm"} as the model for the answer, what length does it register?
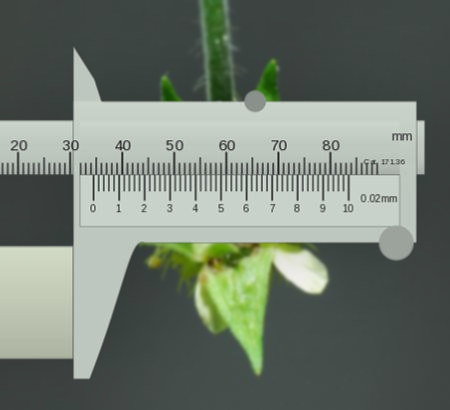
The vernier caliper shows {"value": 34.5, "unit": "mm"}
